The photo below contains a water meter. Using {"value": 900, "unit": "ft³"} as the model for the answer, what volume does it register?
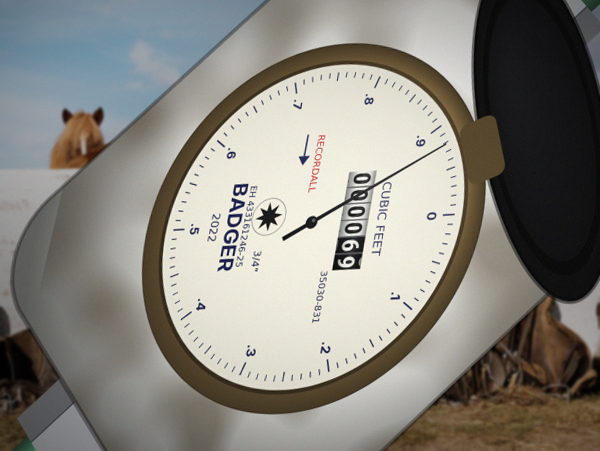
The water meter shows {"value": 68.92, "unit": "ft³"}
